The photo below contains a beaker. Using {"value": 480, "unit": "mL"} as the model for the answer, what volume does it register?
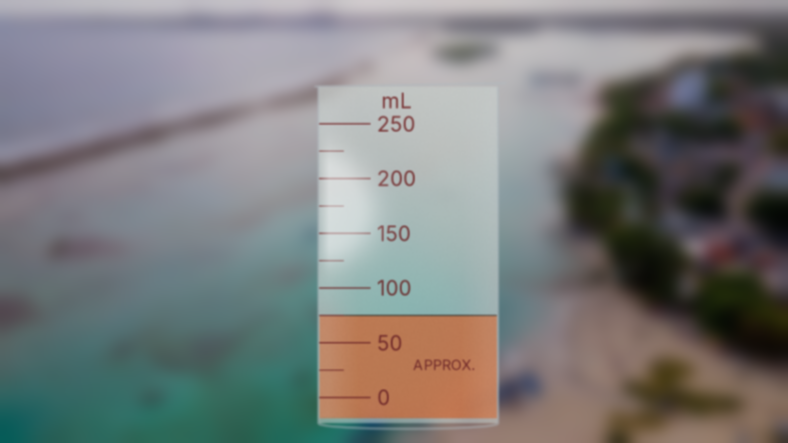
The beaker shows {"value": 75, "unit": "mL"}
